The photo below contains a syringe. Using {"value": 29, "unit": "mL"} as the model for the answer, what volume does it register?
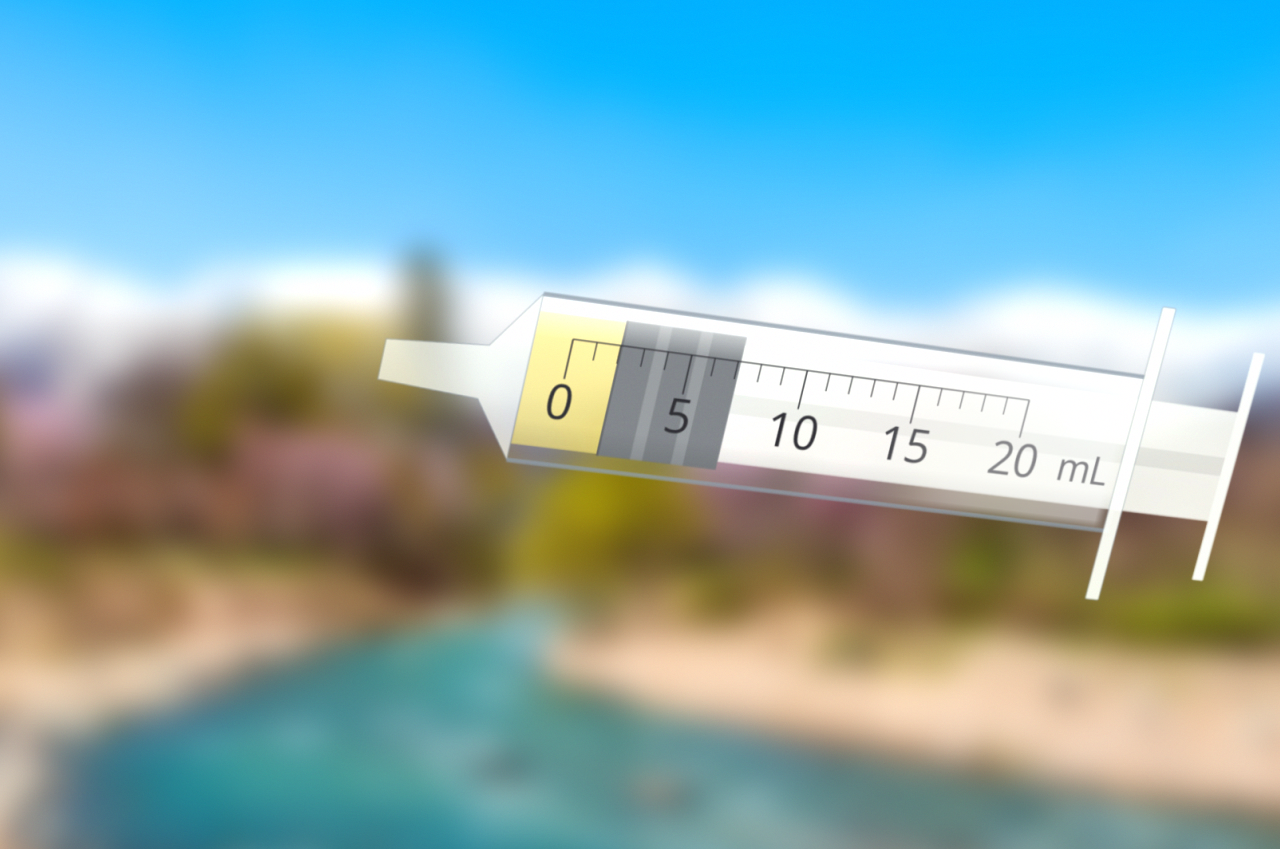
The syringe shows {"value": 2, "unit": "mL"}
